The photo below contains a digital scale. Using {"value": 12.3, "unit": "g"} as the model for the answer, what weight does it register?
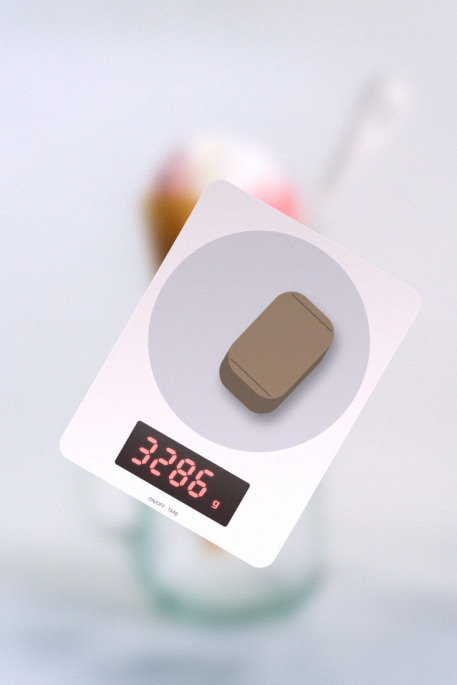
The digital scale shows {"value": 3286, "unit": "g"}
